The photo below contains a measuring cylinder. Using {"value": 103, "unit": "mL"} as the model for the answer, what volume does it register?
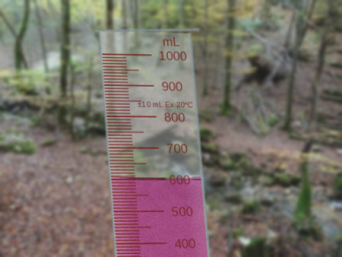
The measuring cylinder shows {"value": 600, "unit": "mL"}
